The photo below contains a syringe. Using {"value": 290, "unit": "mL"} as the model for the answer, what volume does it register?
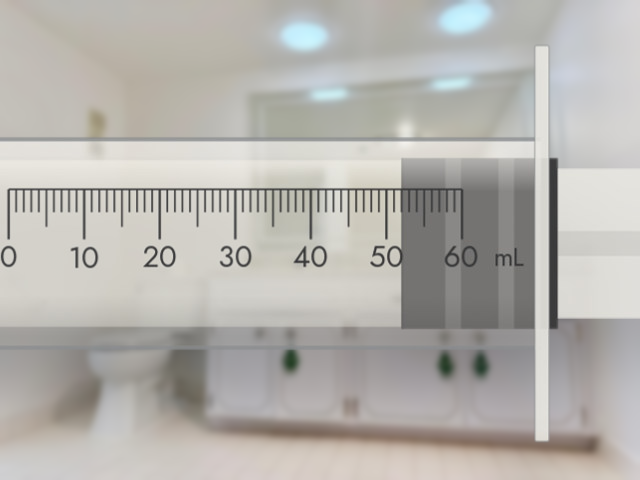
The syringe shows {"value": 52, "unit": "mL"}
